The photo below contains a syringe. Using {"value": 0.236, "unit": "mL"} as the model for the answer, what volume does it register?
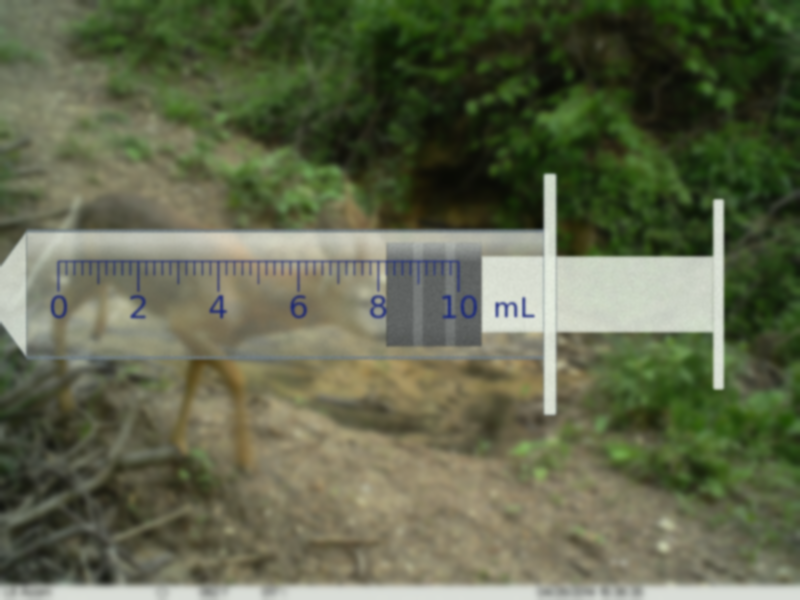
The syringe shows {"value": 8.2, "unit": "mL"}
